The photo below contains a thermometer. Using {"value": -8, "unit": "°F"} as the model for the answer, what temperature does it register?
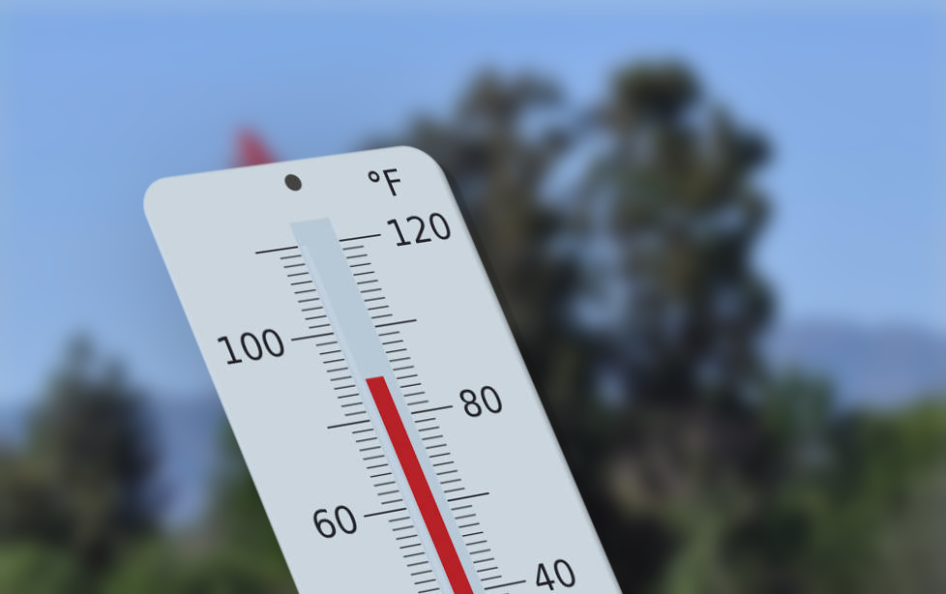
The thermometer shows {"value": 89, "unit": "°F"}
